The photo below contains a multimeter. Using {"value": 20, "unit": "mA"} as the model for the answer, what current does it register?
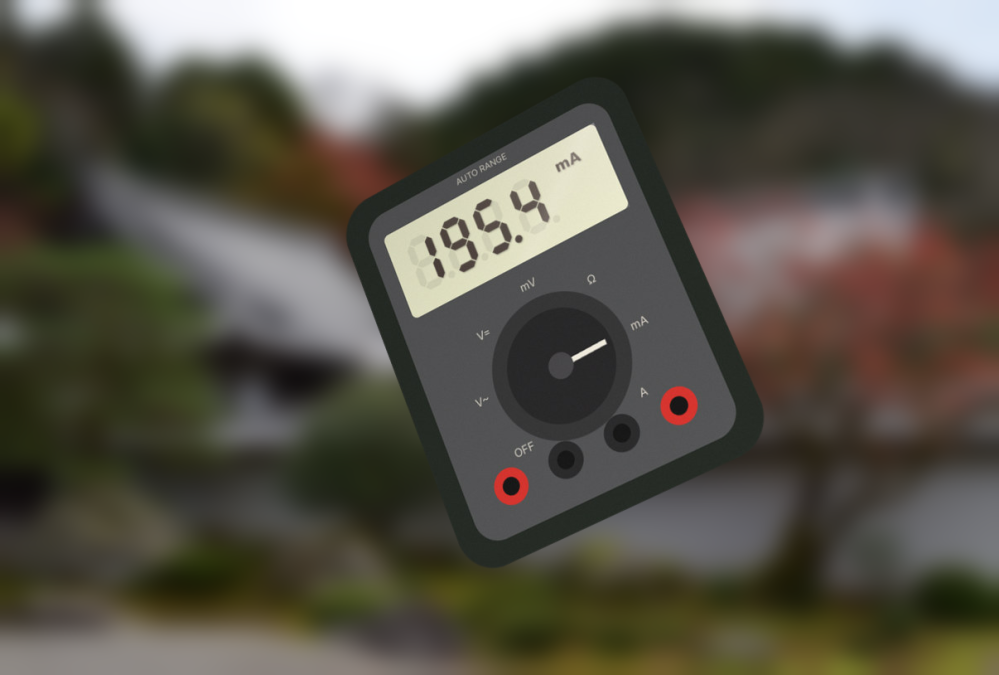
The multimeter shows {"value": 195.4, "unit": "mA"}
